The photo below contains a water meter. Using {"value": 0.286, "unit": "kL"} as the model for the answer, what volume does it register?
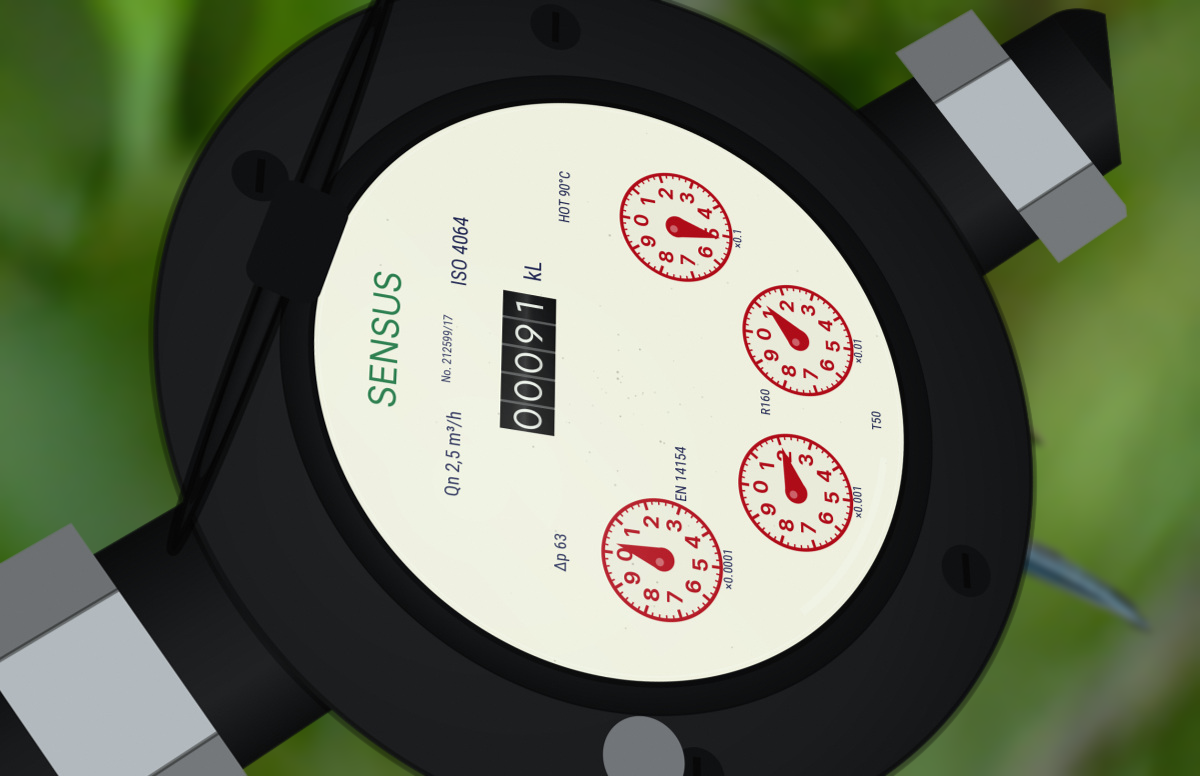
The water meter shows {"value": 91.5120, "unit": "kL"}
